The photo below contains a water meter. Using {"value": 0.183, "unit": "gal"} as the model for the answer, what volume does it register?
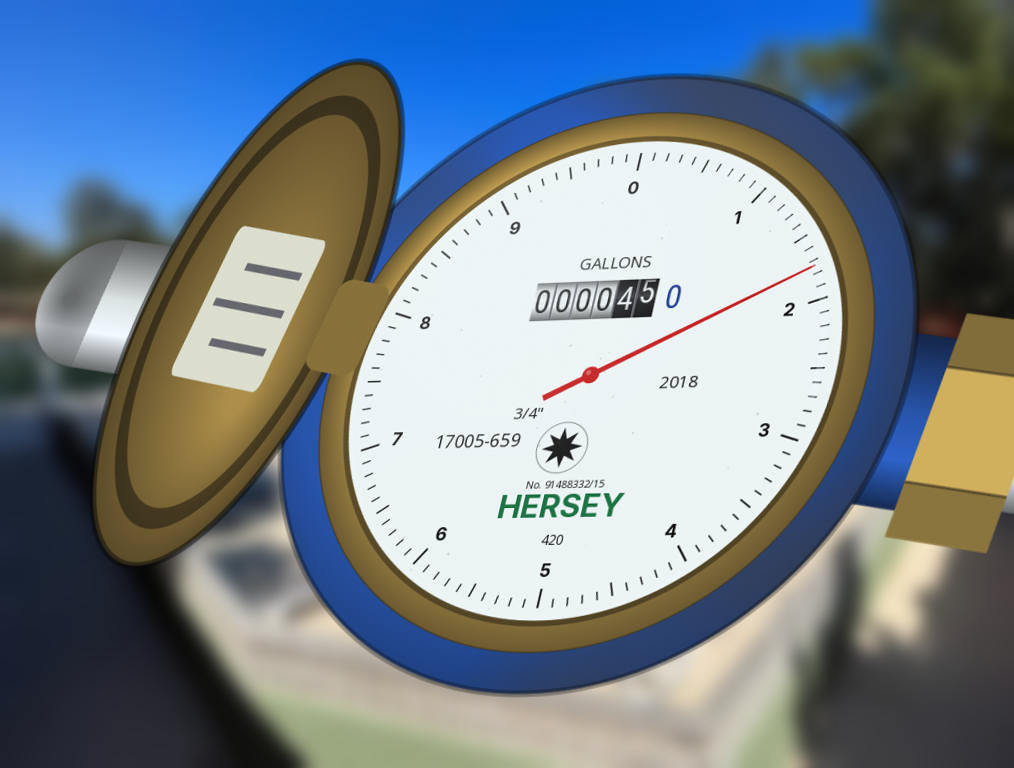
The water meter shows {"value": 451.7, "unit": "gal"}
